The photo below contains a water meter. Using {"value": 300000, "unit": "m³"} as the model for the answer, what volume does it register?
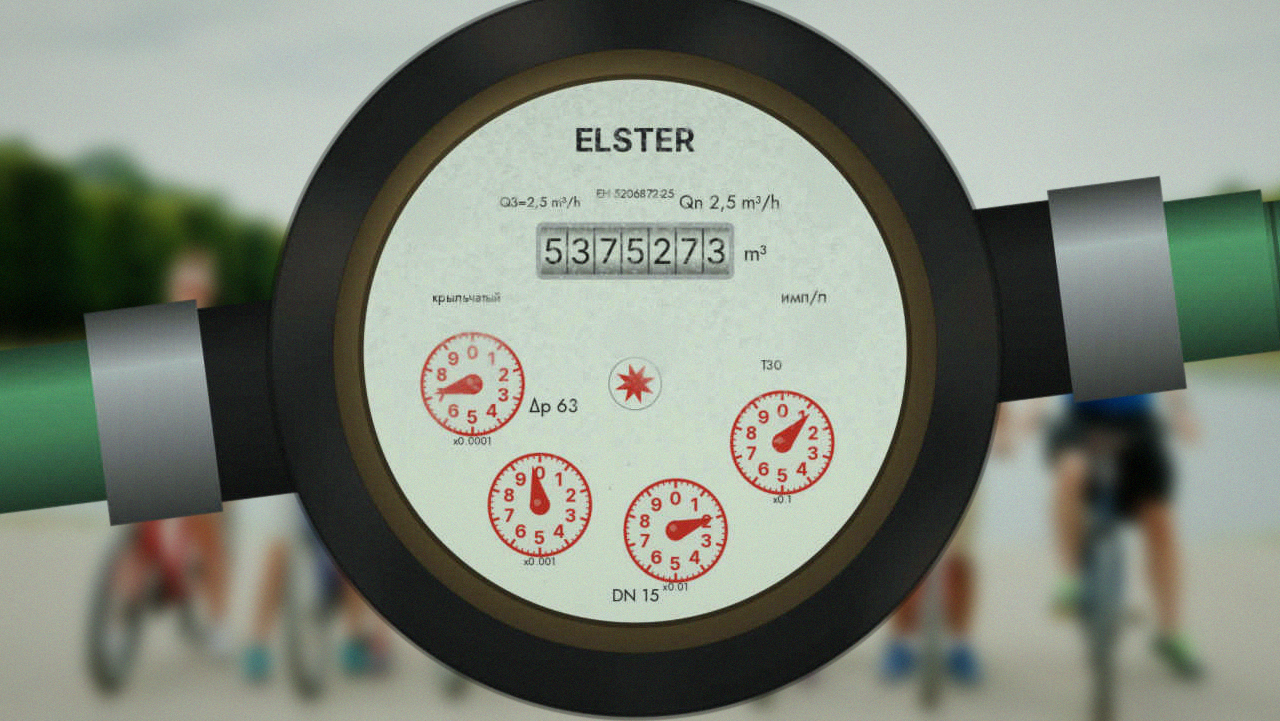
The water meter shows {"value": 5375273.1197, "unit": "m³"}
